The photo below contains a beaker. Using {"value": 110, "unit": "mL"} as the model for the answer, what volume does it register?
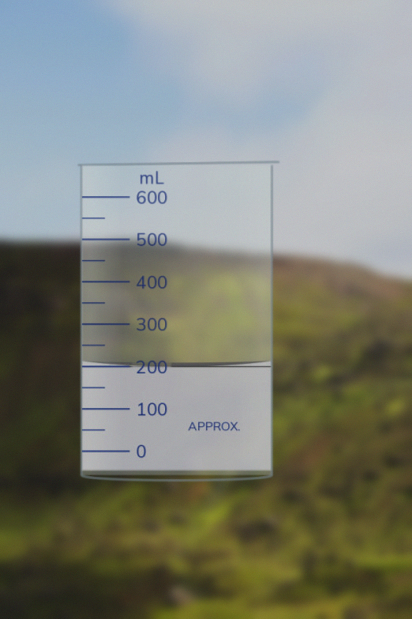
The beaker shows {"value": 200, "unit": "mL"}
